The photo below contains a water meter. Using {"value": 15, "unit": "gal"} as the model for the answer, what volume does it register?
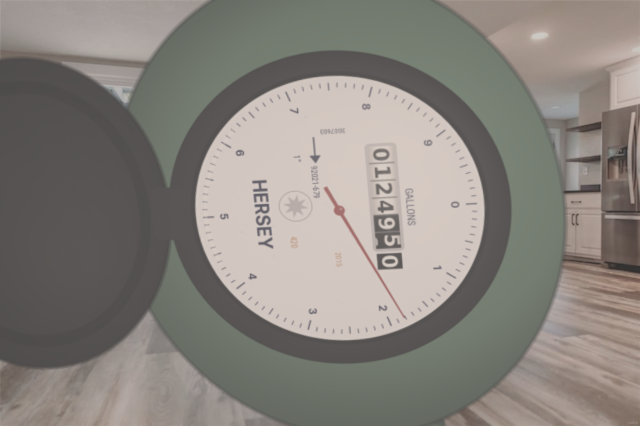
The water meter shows {"value": 124951.8, "unit": "gal"}
